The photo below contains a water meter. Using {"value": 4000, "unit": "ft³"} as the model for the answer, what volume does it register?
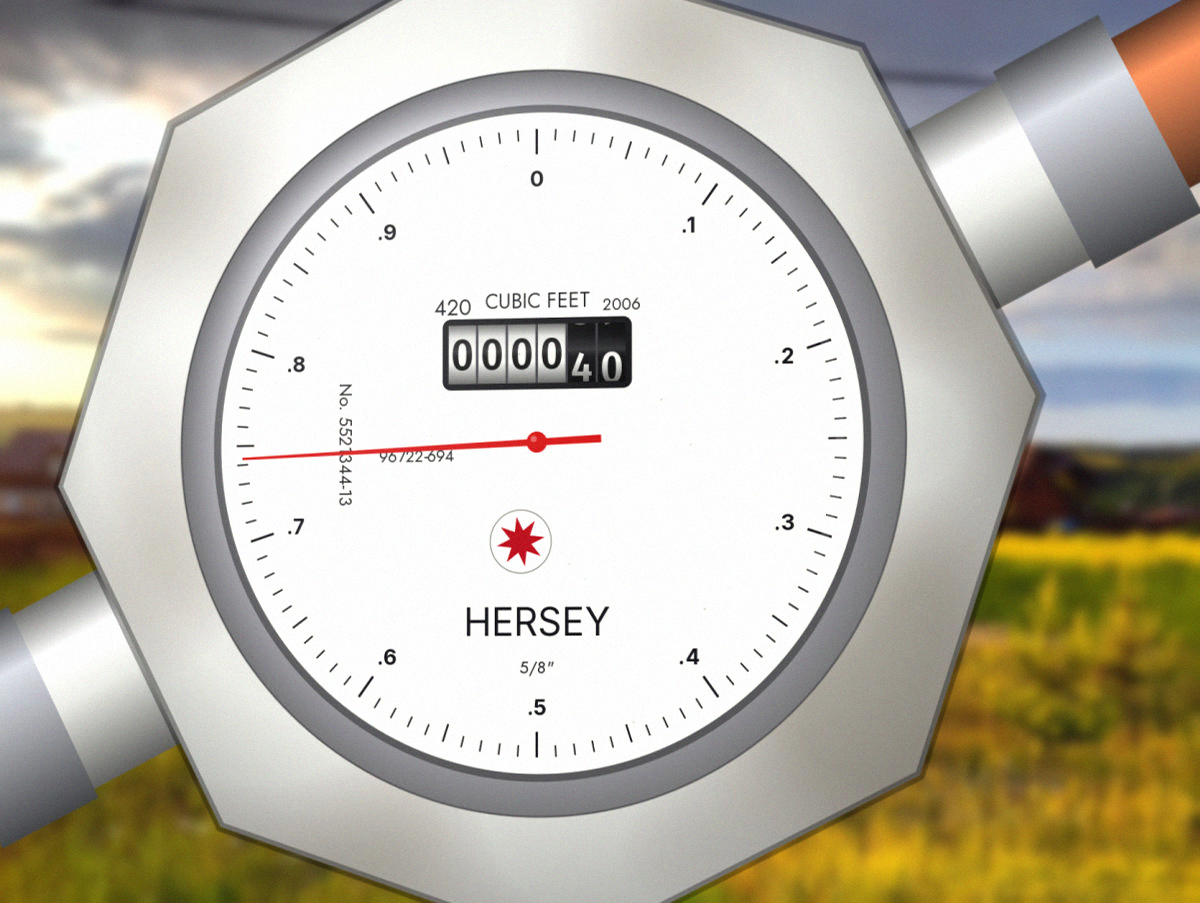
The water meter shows {"value": 39.74, "unit": "ft³"}
